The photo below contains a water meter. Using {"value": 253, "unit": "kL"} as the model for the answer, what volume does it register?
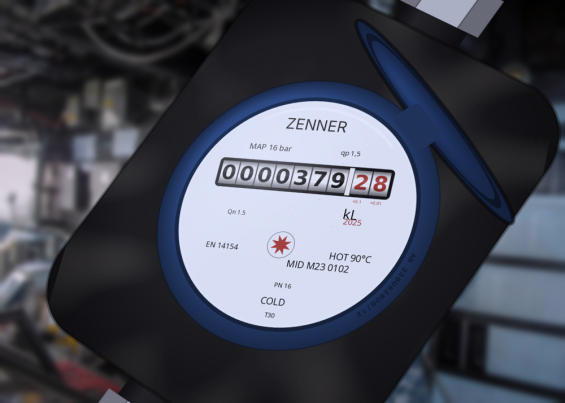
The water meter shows {"value": 379.28, "unit": "kL"}
